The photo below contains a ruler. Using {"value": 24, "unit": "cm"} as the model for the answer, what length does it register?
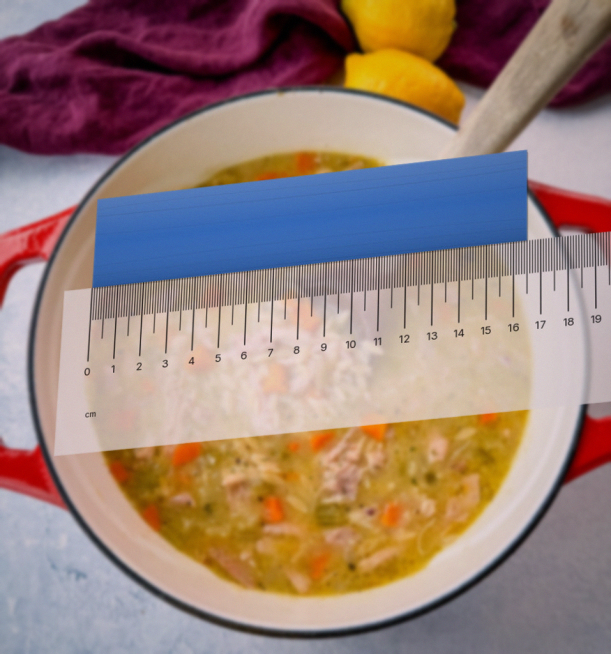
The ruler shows {"value": 16.5, "unit": "cm"}
